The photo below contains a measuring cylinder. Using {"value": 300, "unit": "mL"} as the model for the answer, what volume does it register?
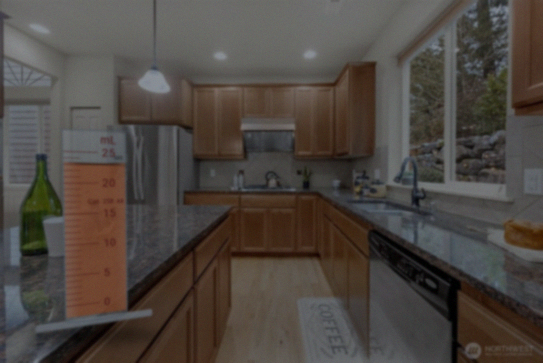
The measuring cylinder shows {"value": 23, "unit": "mL"}
